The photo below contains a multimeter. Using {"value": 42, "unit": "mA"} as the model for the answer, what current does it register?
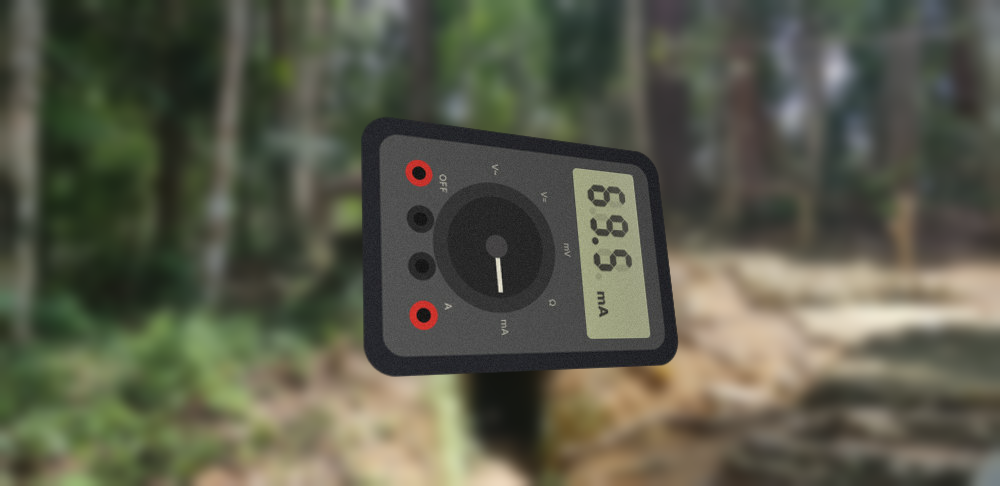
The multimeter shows {"value": 69.5, "unit": "mA"}
